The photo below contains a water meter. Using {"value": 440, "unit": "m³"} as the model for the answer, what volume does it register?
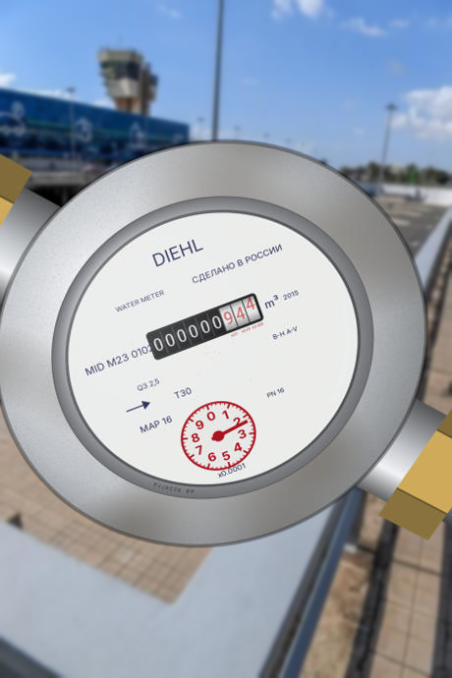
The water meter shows {"value": 0.9442, "unit": "m³"}
